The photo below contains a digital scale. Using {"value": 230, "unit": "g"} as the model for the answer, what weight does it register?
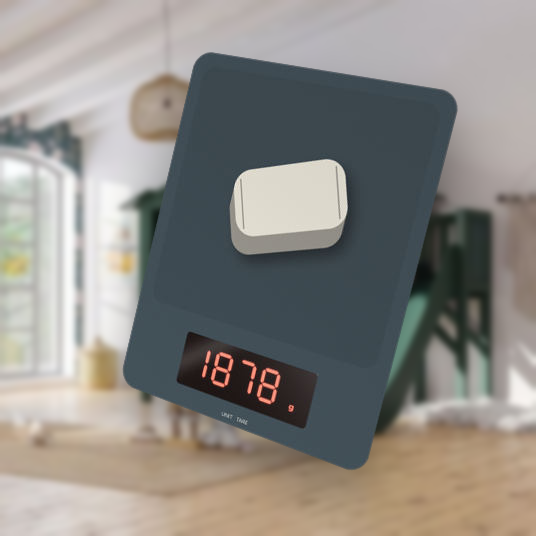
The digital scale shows {"value": 1878, "unit": "g"}
